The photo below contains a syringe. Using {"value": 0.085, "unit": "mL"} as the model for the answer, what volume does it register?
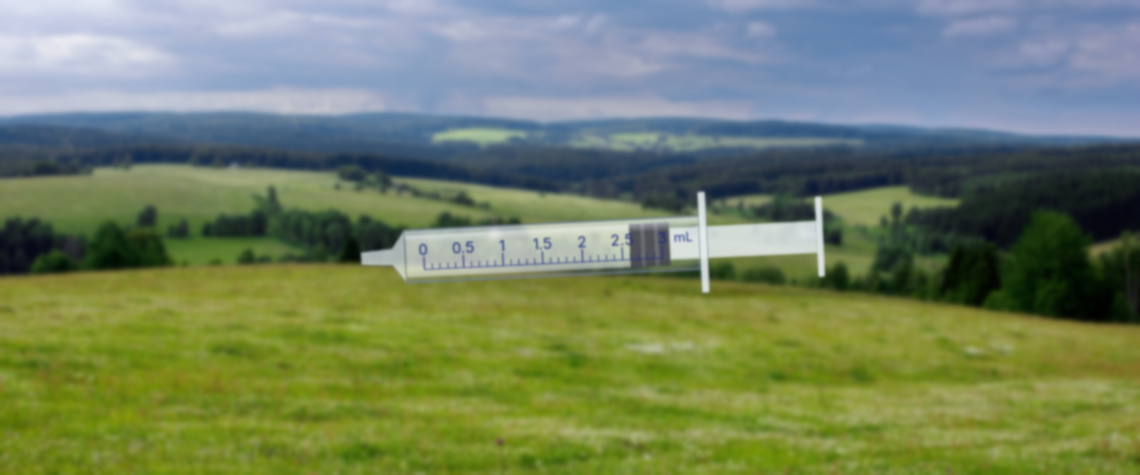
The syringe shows {"value": 2.6, "unit": "mL"}
